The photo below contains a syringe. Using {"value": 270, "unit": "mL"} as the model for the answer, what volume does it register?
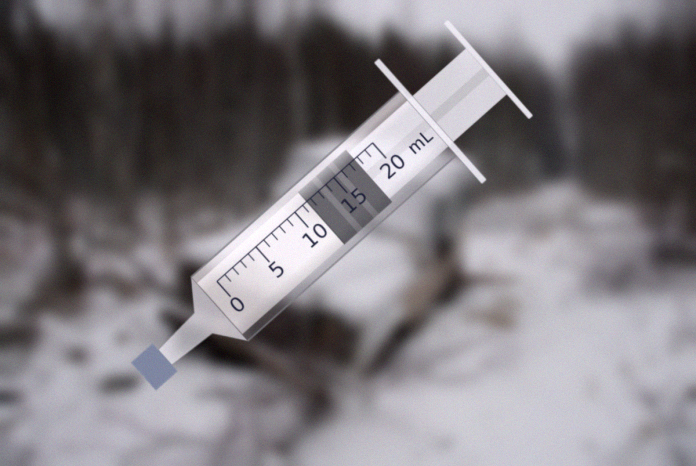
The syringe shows {"value": 11.5, "unit": "mL"}
